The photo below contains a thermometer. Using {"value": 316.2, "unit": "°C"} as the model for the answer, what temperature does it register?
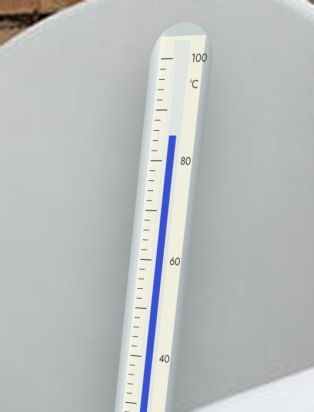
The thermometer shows {"value": 85, "unit": "°C"}
